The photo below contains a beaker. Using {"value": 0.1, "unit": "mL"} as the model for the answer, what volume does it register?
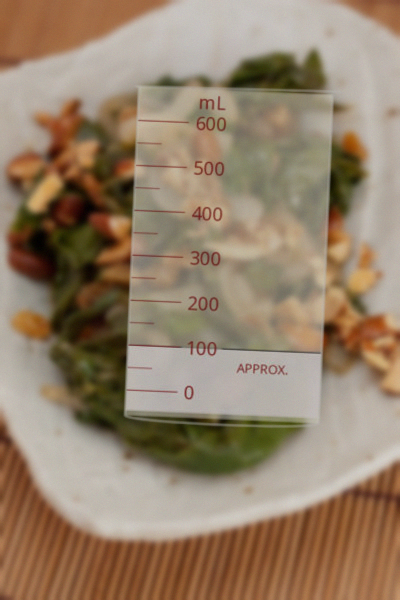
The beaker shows {"value": 100, "unit": "mL"}
